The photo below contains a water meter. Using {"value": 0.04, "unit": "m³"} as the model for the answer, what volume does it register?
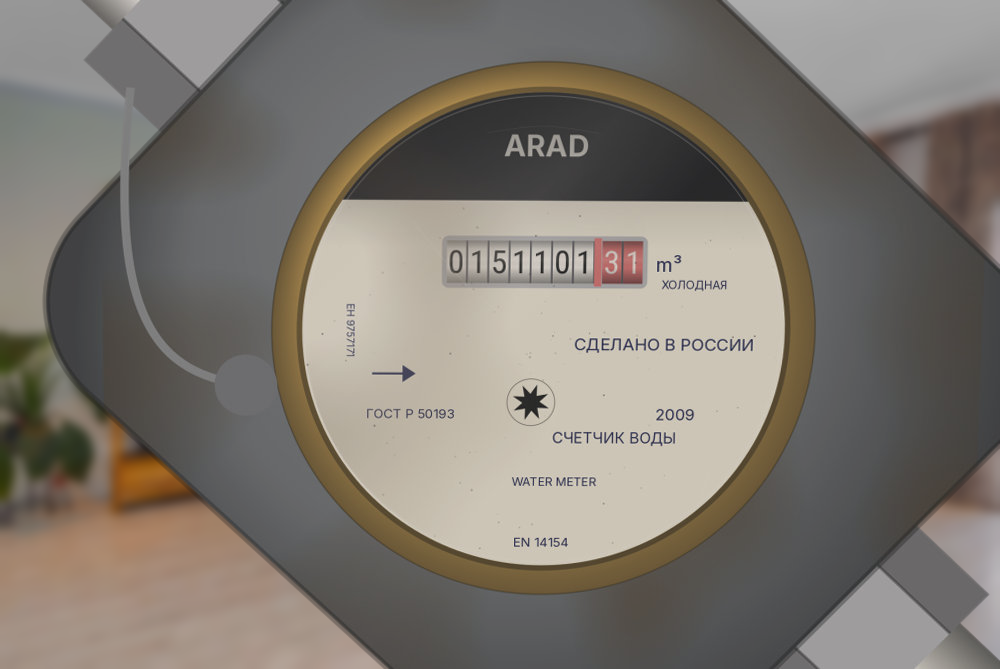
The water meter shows {"value": 151101.31, "unit": "m³"}
